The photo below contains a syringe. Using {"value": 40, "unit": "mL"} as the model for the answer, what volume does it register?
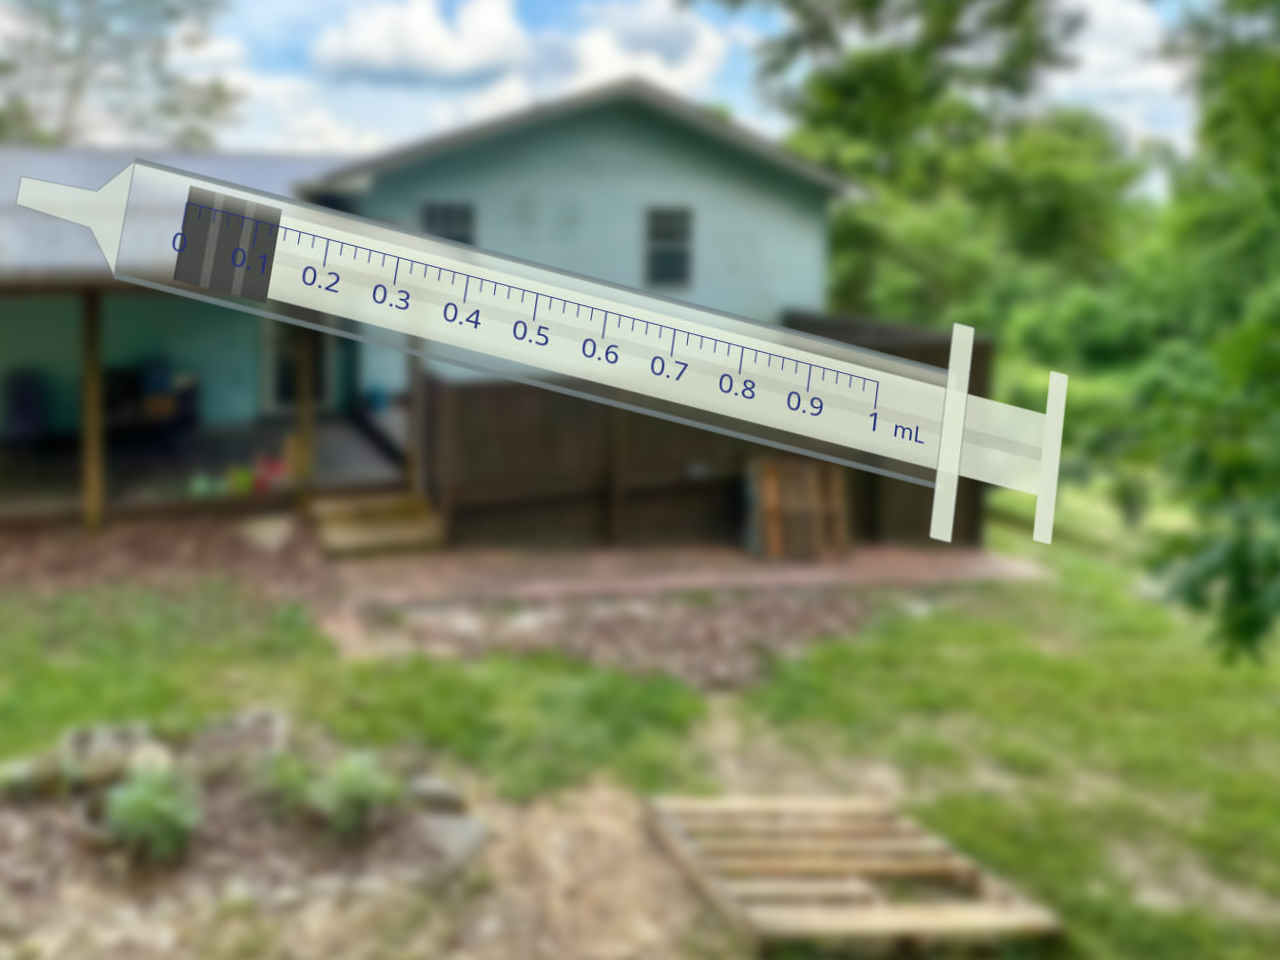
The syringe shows {"value": 0, "unit": "mL"}
